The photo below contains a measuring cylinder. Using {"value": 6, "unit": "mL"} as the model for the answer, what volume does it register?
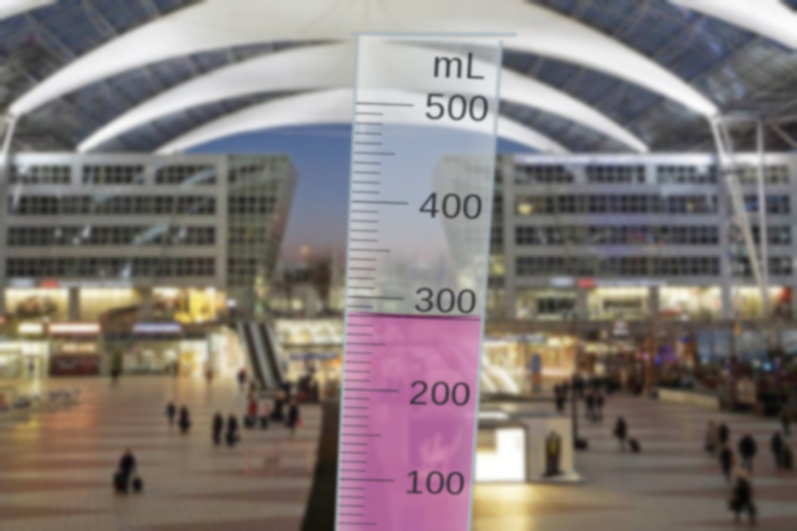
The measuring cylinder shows {"value": 280, "unit": "mL"}
